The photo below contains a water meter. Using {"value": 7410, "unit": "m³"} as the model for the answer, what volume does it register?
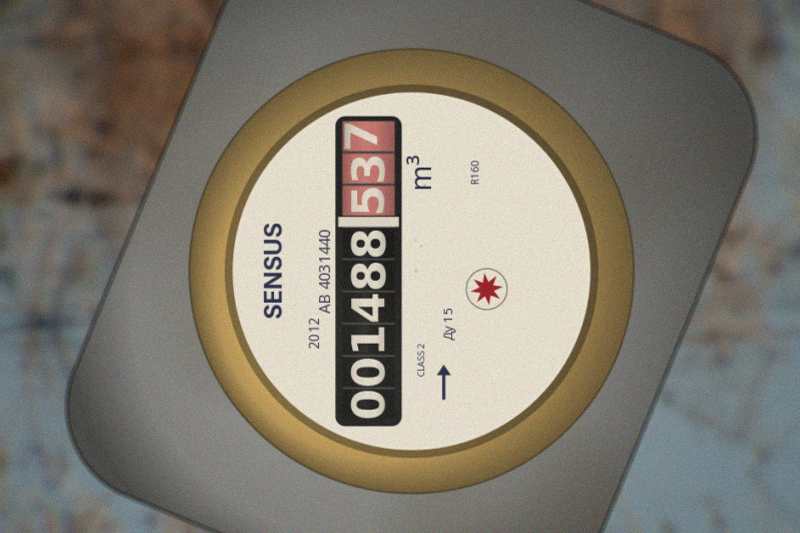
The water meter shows {"value": 1488.537, "unit": "m³"}
